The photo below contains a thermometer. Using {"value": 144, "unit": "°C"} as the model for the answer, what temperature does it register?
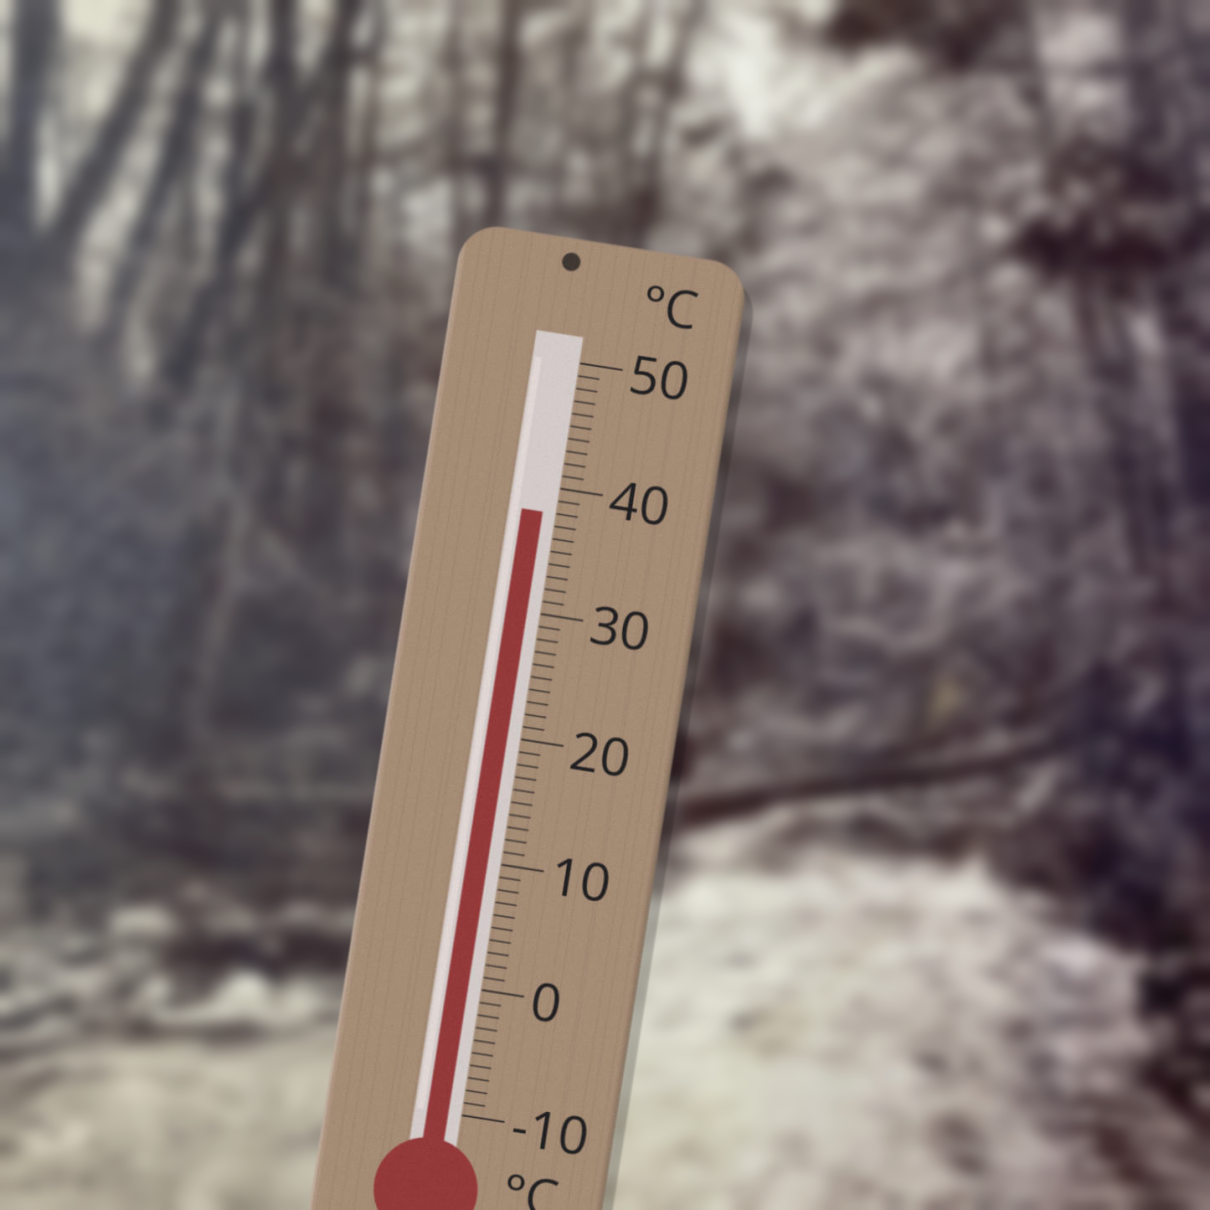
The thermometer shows {"value": 38, "unit": "°C"}
